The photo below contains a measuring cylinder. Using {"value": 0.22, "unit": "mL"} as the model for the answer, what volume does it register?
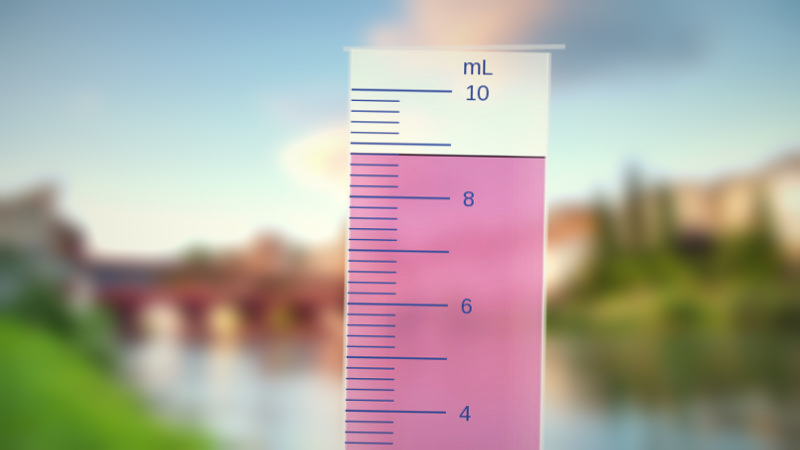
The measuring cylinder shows {"value": 8.8, "unit": "mL"}
